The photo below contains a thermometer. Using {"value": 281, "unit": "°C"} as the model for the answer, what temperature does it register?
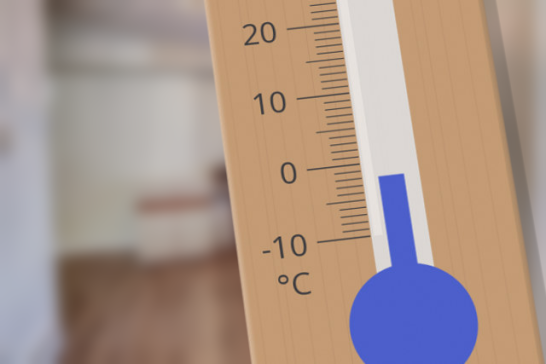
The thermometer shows {"value": -2, "unit": "°C"}
